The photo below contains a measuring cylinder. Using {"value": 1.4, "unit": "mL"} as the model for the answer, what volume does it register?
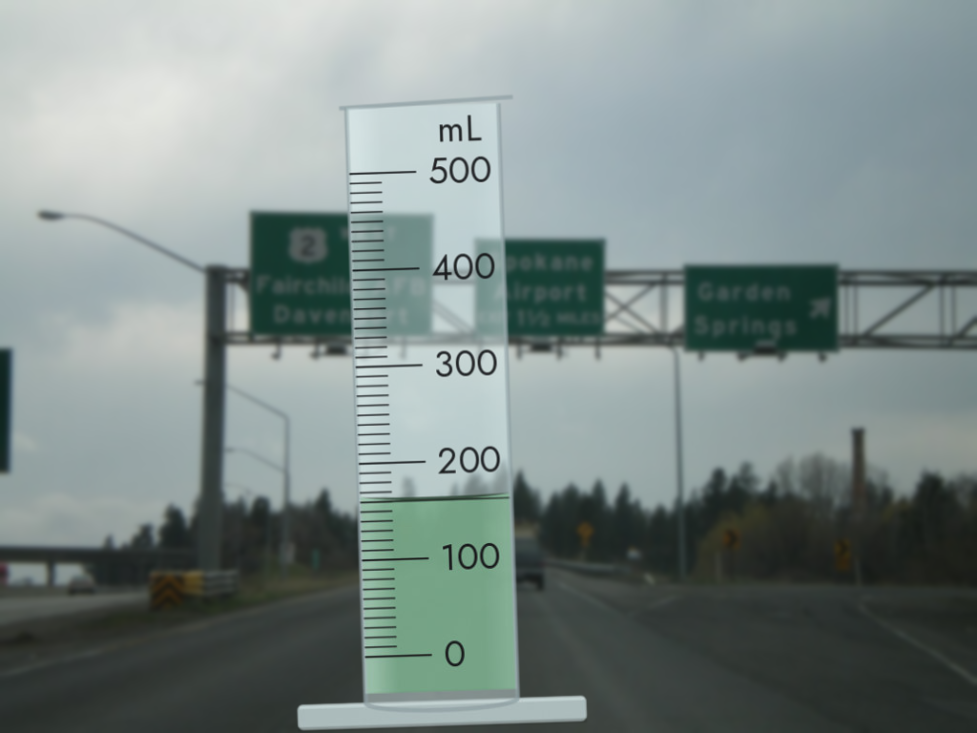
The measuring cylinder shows {"value": 160, "unit": "mL"}
